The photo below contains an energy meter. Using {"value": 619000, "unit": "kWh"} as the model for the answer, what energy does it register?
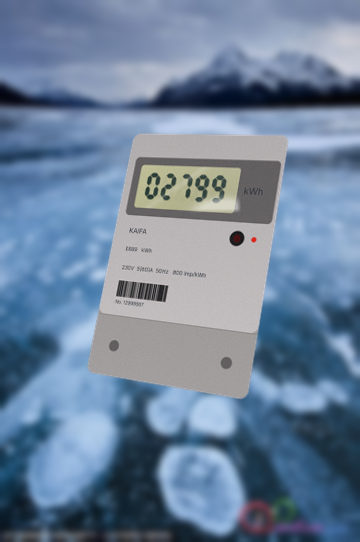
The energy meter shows {"value": 2799, "unit": "kWh"}
